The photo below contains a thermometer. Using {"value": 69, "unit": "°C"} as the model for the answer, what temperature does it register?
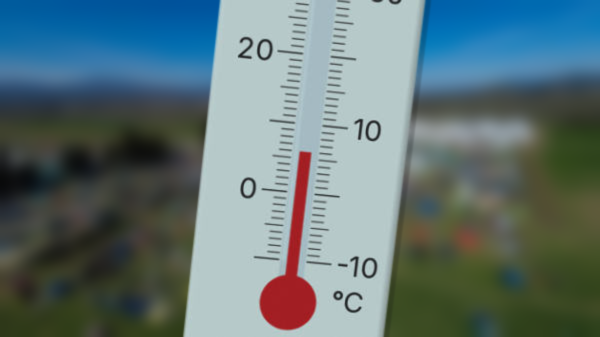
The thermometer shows {"value": 6, "unit": "°C"}
